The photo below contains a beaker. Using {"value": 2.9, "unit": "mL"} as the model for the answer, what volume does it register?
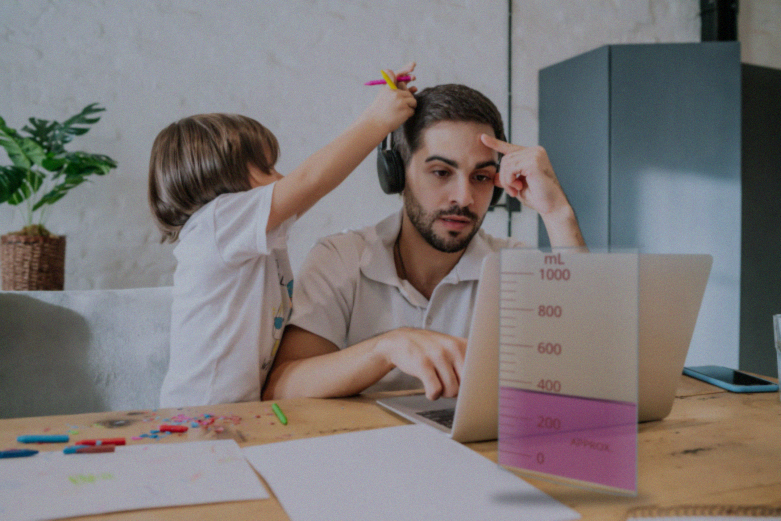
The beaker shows {"value": 350, "unit": "mL"}
